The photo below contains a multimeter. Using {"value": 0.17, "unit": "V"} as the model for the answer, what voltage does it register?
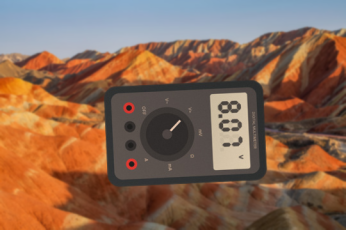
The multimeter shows {"value": 8.07, "unit": "V"}
